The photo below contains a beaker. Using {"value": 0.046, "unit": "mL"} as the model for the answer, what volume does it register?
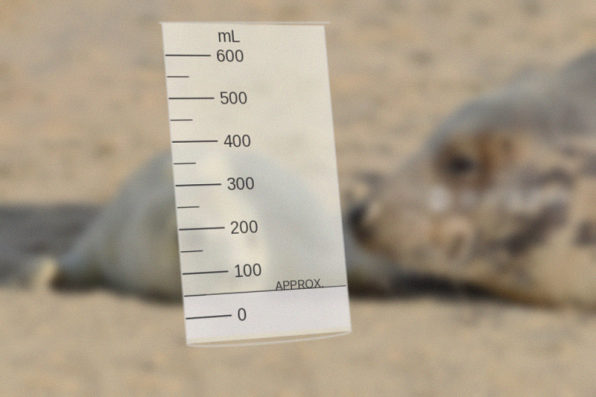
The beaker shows {"value": 50, "unit": "mL"}
